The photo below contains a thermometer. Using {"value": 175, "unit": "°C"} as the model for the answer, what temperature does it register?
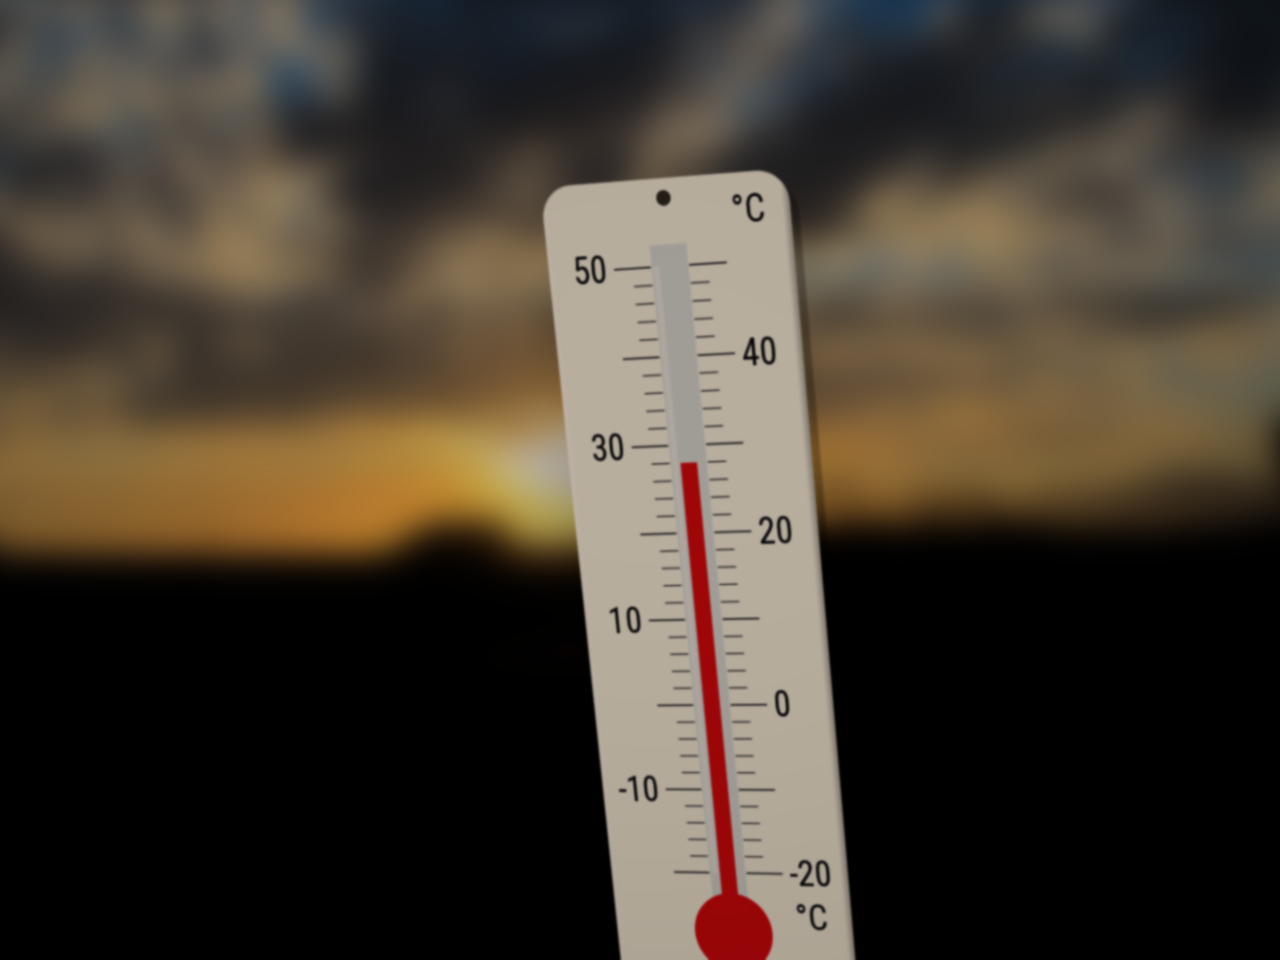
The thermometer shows {"value": 28, "unit": "°C"}
